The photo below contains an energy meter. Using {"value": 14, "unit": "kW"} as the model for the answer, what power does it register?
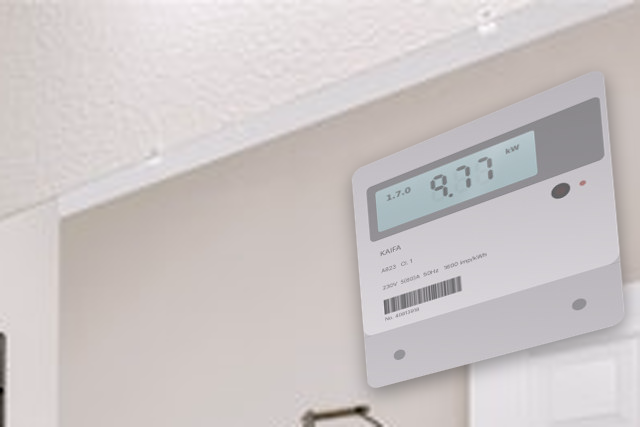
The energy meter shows {"value": 9.77, "unit": "kW"}
